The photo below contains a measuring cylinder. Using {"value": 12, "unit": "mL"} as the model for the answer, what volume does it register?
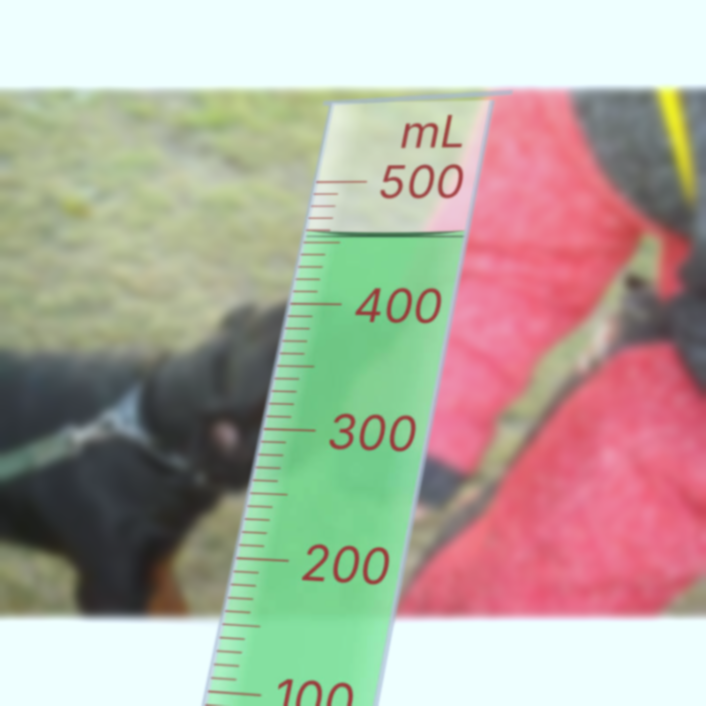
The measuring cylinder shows {"value": 455, "unit": "mL"}
